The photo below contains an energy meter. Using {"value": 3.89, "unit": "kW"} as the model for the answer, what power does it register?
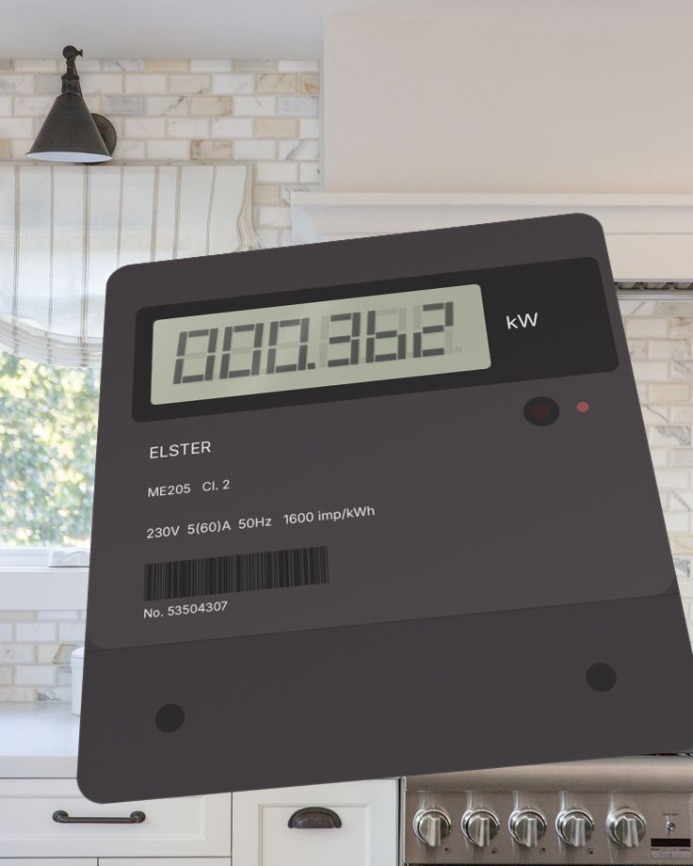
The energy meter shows {"value": 0.362, "unit": "kW"}
